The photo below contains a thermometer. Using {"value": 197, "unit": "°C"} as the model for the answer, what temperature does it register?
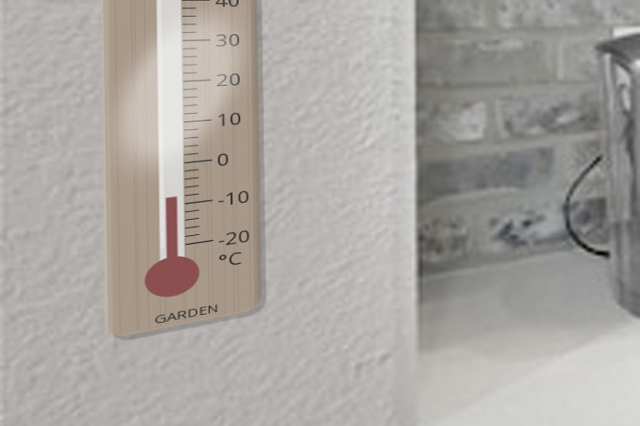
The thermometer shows {"value": -8, "unit": "°C"}
